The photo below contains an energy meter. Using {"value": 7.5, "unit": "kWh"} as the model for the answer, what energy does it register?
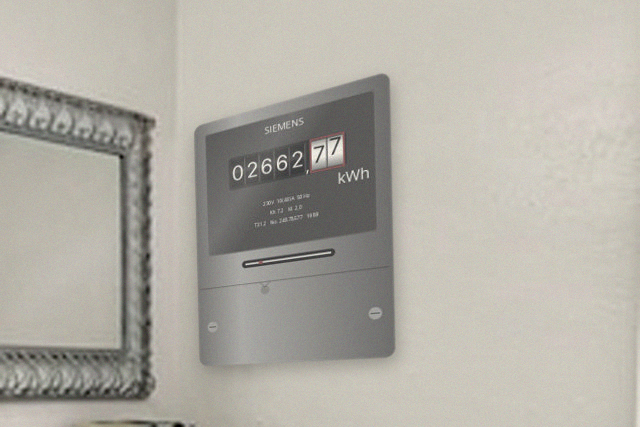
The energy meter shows {"value": 2662.77, "unit": "kWh"}
